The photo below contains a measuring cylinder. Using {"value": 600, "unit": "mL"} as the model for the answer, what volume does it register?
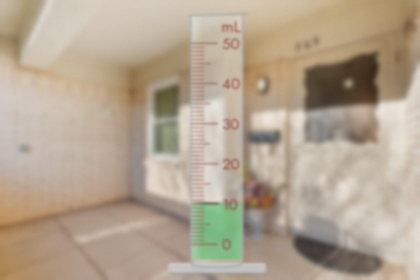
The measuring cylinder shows {"value": 10, "unit": "mL"}
